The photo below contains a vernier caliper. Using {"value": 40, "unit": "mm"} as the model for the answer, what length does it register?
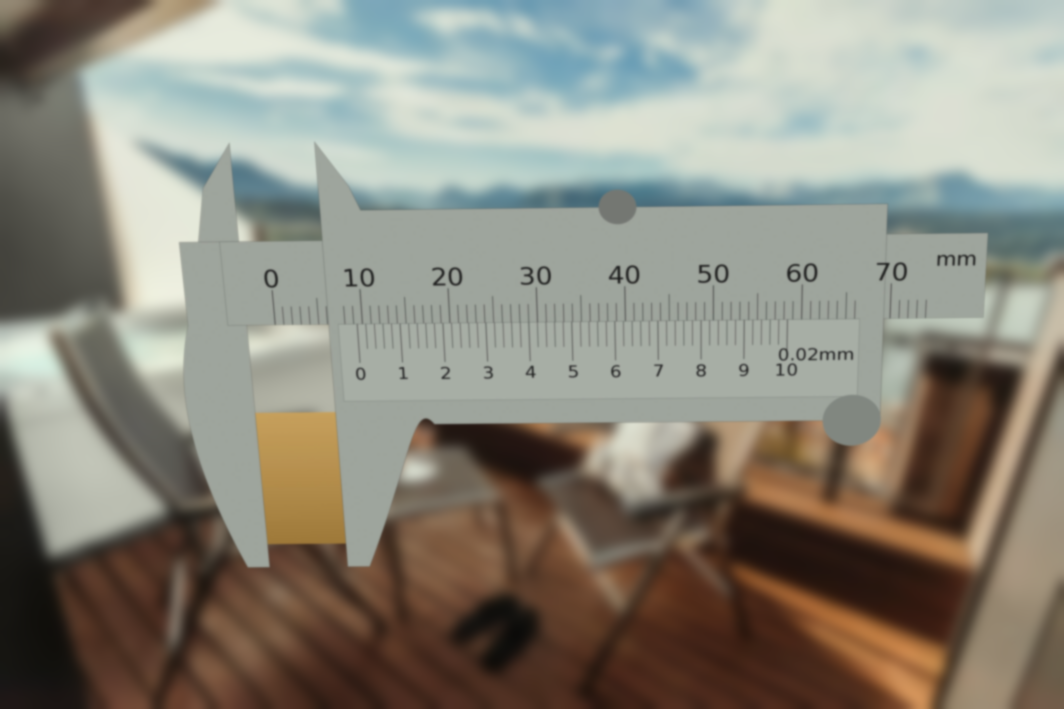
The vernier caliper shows {"value": 9.4, "unit": "mm"}
